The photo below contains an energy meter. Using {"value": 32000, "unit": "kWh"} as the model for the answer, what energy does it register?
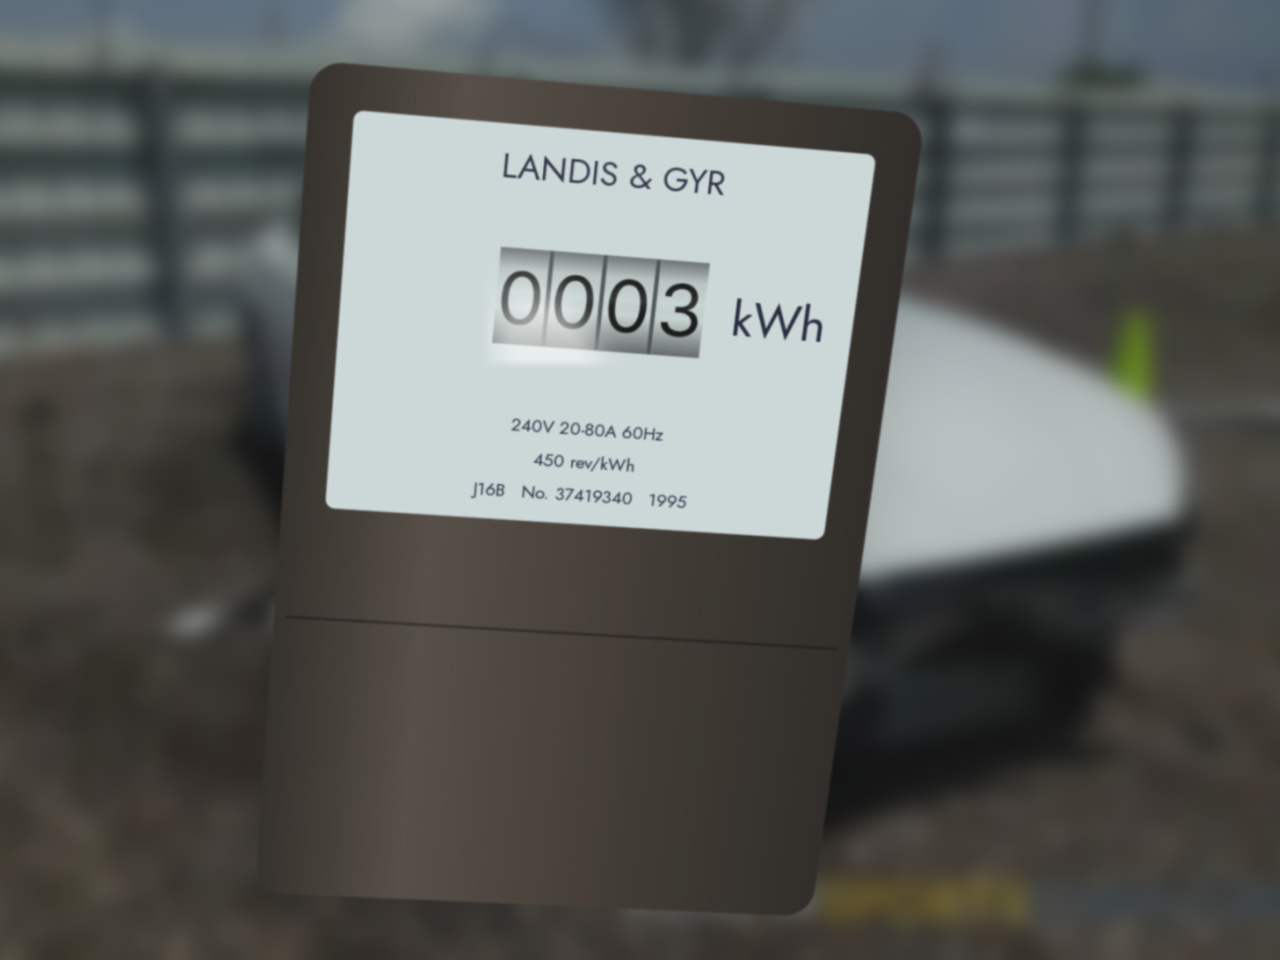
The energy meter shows {"value": 3, "unit": "kWh"}
